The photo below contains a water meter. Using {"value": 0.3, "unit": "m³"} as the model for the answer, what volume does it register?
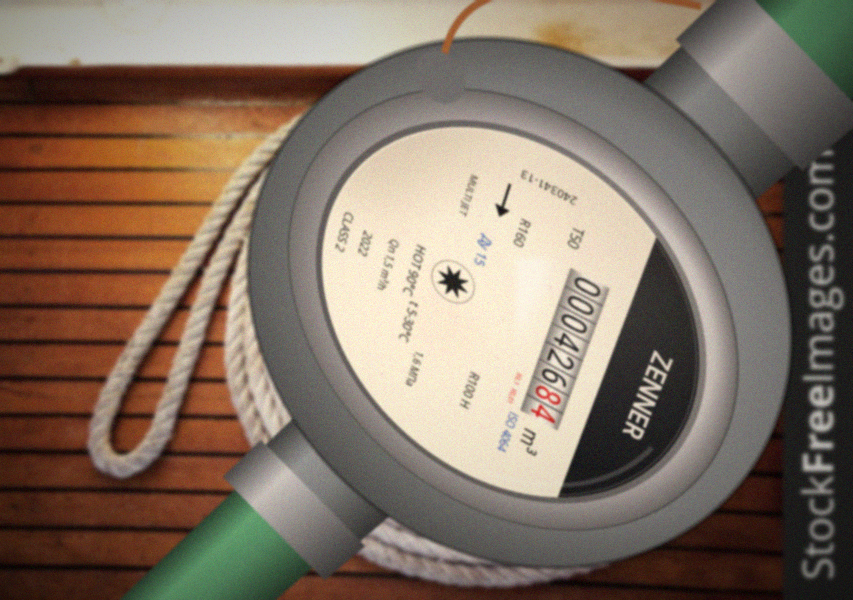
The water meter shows {"value": 426.84, "unit": "m³"}
